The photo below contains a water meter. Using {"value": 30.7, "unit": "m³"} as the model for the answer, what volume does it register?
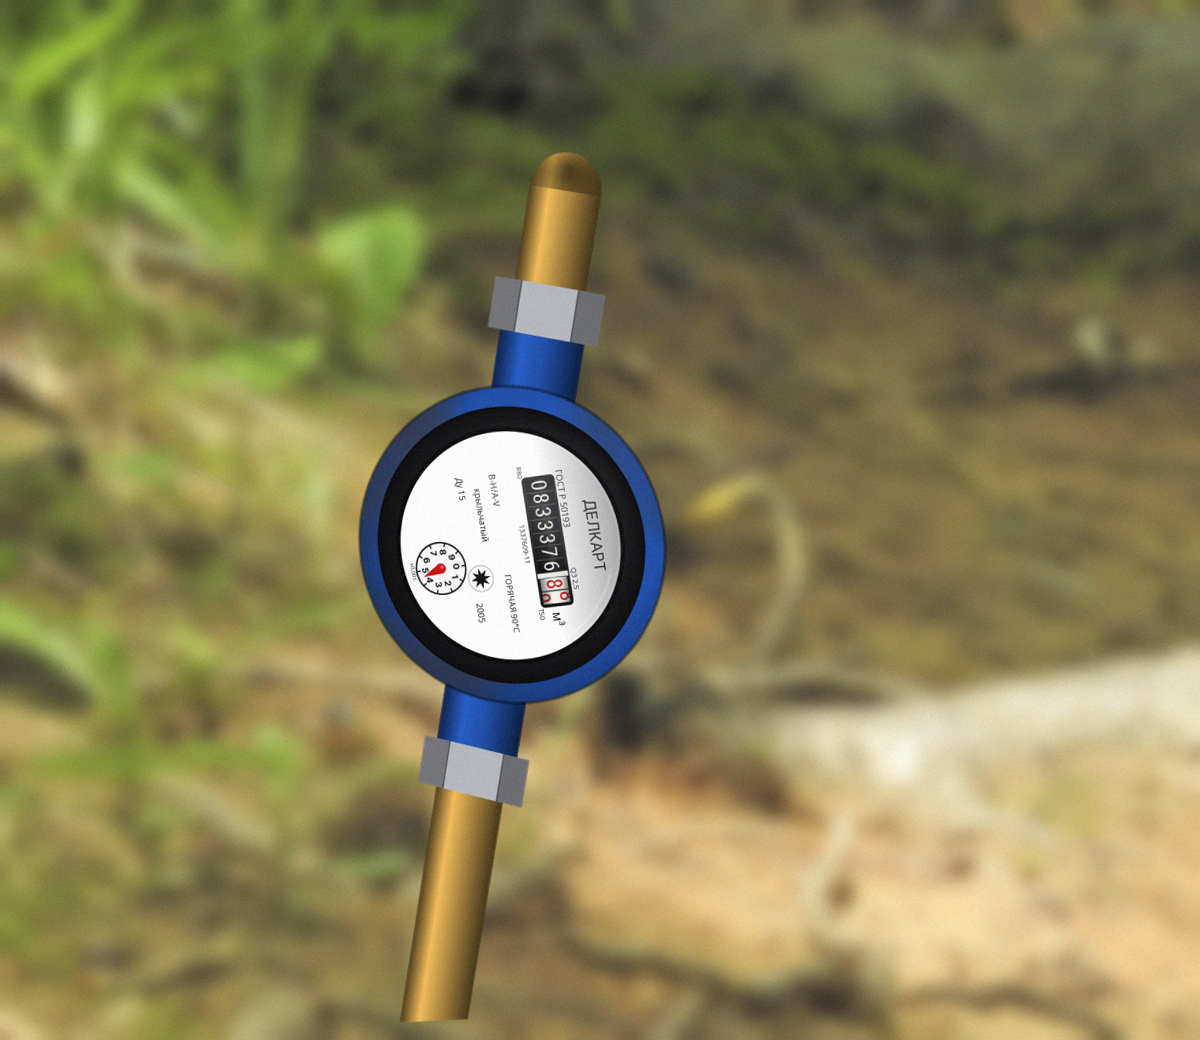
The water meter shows {"value": 833376.884, "unit": "m³"}
